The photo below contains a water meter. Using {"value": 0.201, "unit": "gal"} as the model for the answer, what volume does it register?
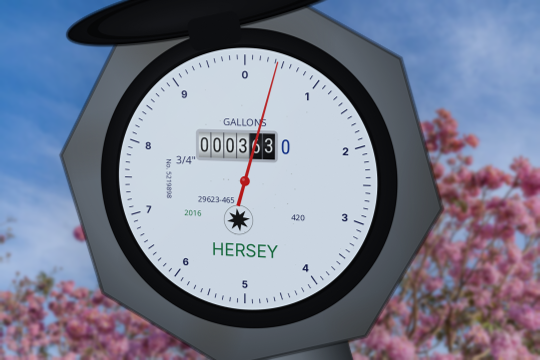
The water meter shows {"value": 3630.4, "unit": "gal"}
